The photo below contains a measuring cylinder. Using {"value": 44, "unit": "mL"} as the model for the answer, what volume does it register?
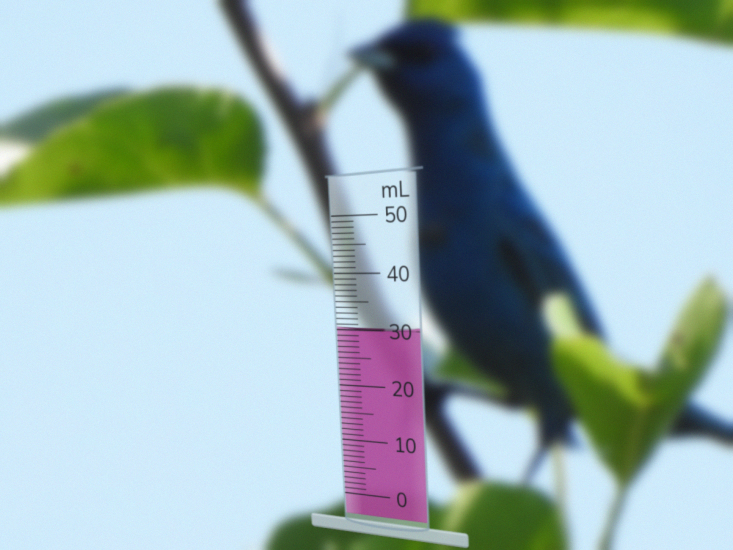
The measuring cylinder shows {"value": 30, "unit": "mL"}
